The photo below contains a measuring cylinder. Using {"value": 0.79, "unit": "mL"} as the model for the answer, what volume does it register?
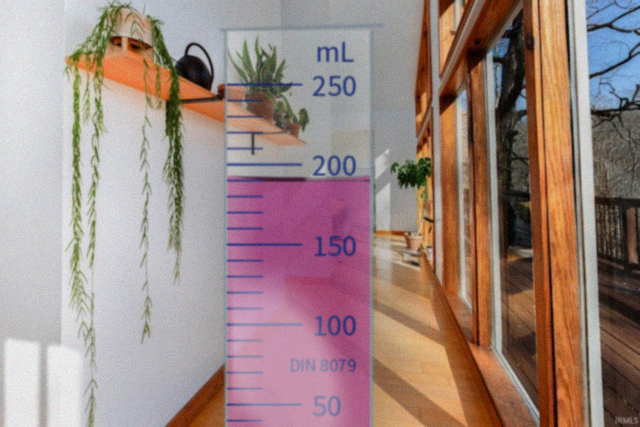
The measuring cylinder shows {"value": 190, "unit": "mL"}
